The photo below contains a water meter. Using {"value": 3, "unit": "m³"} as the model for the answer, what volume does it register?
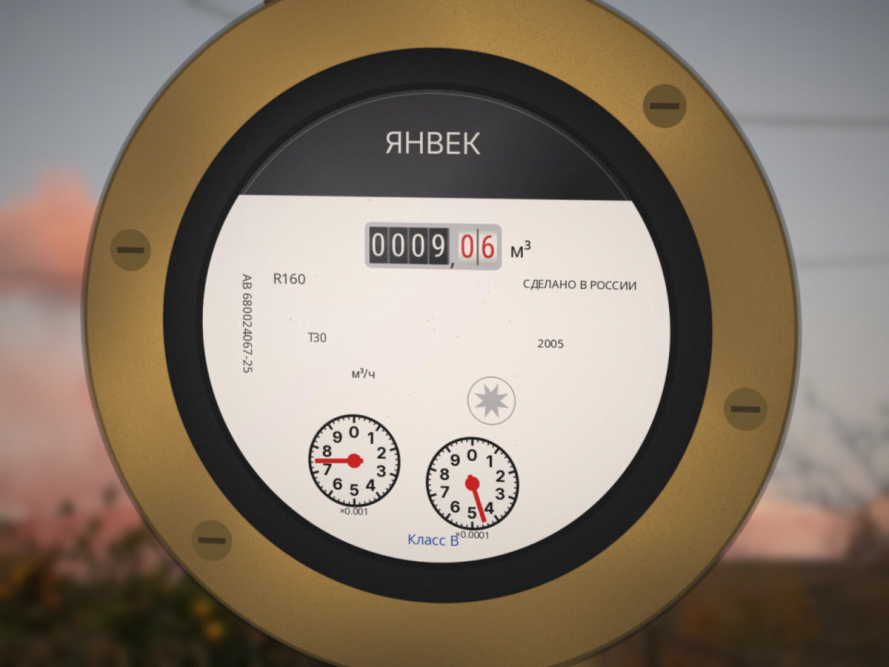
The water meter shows {"value": 9.0674, "unit": "m³"}
